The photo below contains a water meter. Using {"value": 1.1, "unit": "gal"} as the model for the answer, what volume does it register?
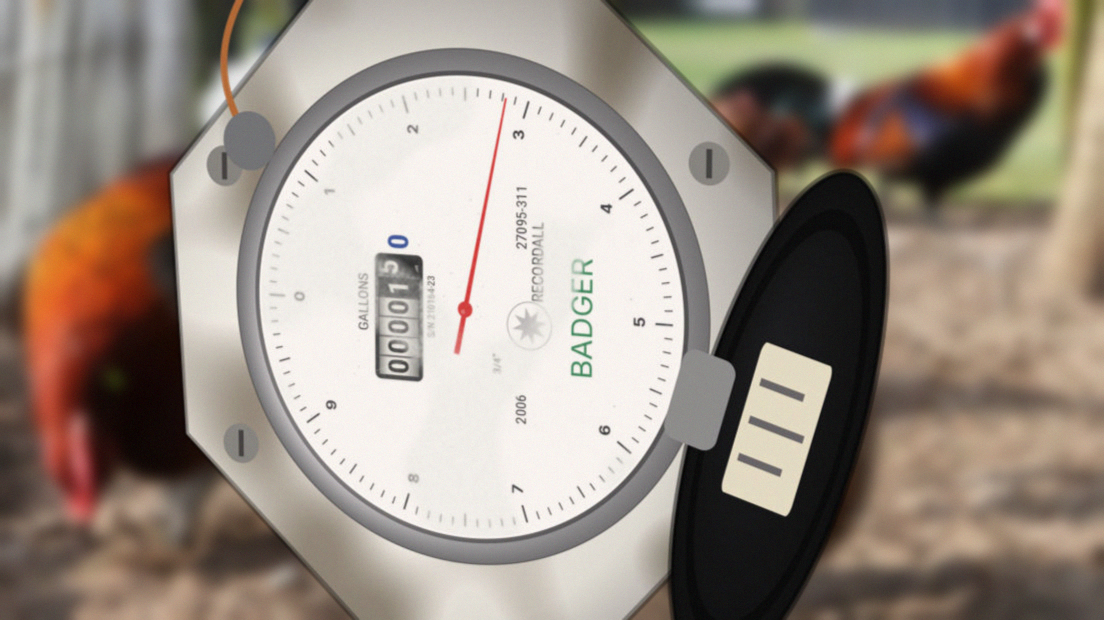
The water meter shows {"value": 152.8, "unit": "gal"}
